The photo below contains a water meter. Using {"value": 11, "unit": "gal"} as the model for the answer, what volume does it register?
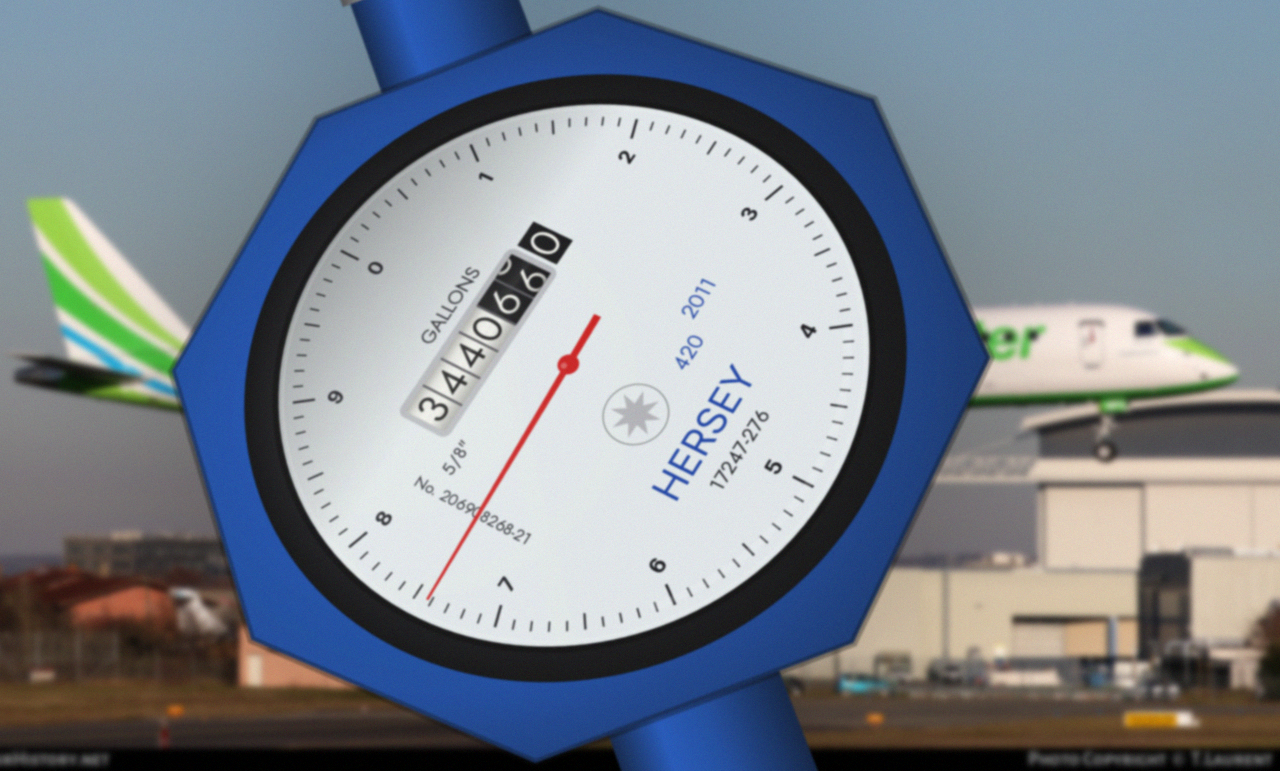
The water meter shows {"value": 3440657.4, "unit": "gal"}
